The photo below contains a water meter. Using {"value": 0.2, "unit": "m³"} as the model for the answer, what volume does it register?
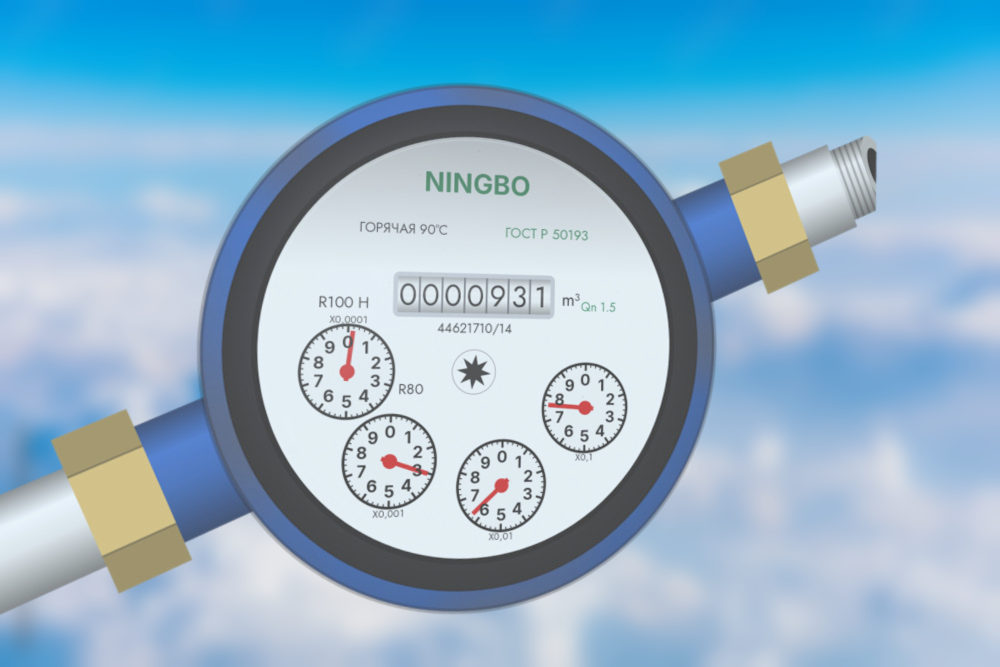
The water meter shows {"value": 931.7630, "unit": "m³"}
